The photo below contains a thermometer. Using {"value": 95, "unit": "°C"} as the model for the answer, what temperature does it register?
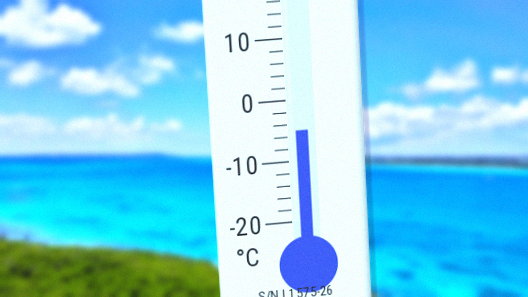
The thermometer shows {"value": -5, "unit": "°C"}
